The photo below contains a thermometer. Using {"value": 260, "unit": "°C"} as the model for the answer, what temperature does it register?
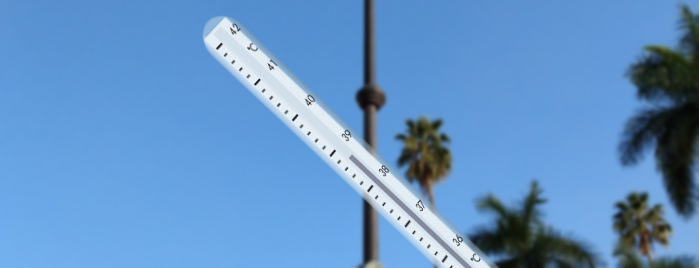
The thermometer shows {"value": 38.7, "unit": "°C"}
